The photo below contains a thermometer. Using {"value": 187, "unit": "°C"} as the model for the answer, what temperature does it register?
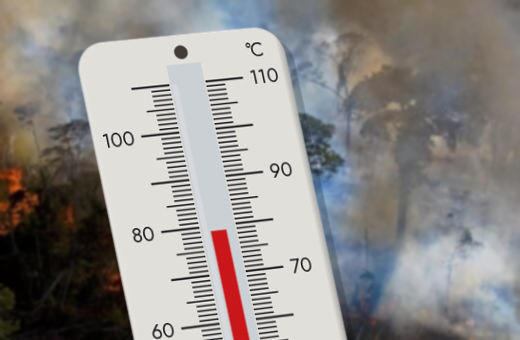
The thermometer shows {"value": 79, "unit": "°C"}
